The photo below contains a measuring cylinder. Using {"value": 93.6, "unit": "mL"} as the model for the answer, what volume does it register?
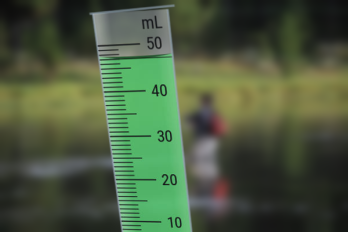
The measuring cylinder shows {"value": 47, "unit": "mL"}
